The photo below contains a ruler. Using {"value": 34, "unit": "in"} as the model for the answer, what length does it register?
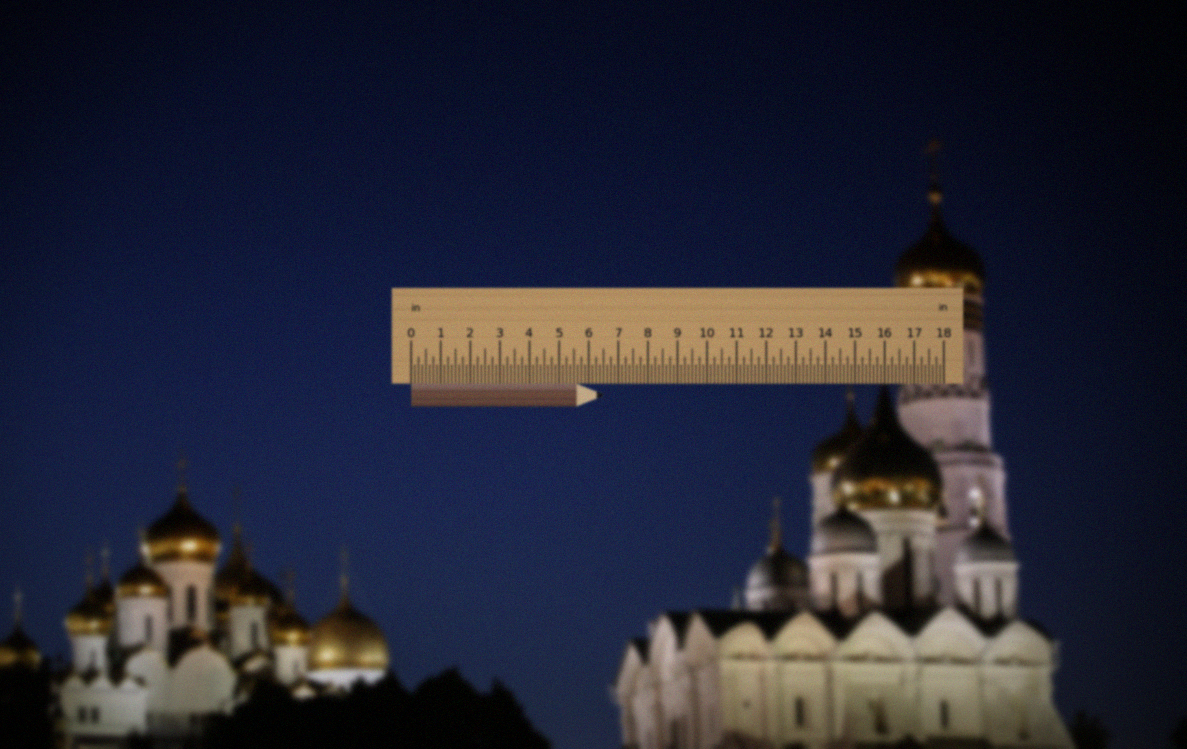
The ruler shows {"value": 6.5, "unit": "in"}
